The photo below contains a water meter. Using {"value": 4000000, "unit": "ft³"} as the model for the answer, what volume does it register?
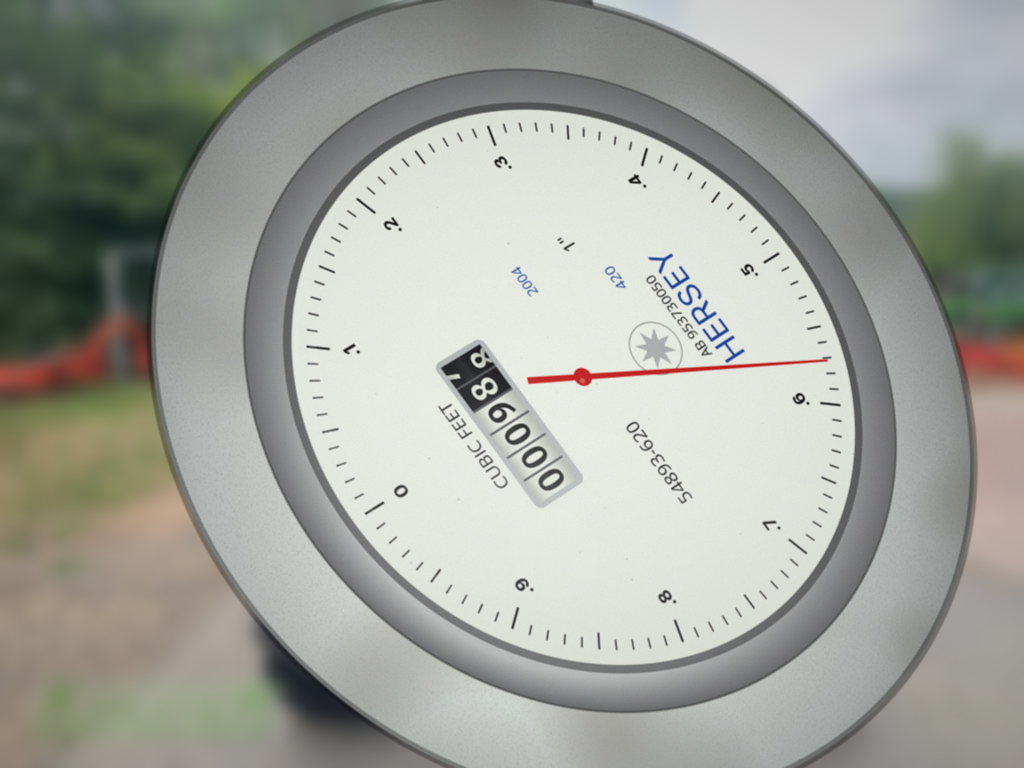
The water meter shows {"value": 987.57, "unit": "ft³"}
